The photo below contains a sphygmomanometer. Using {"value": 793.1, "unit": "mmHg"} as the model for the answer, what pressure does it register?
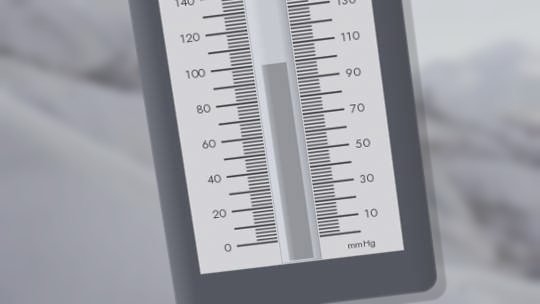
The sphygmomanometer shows {"value": 100, "unit": "mmHg"}
